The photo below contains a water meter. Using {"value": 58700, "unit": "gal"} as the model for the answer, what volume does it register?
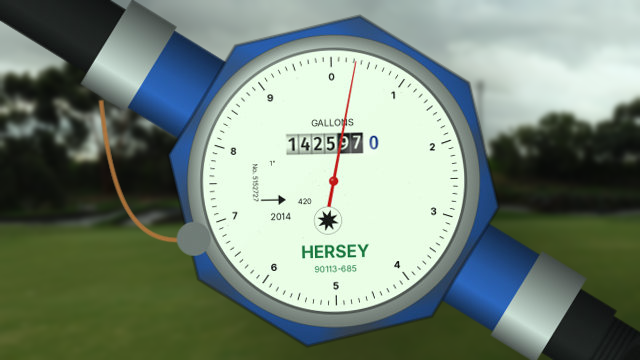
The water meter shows {"value": 1425970.3, "unit": "gal"}
